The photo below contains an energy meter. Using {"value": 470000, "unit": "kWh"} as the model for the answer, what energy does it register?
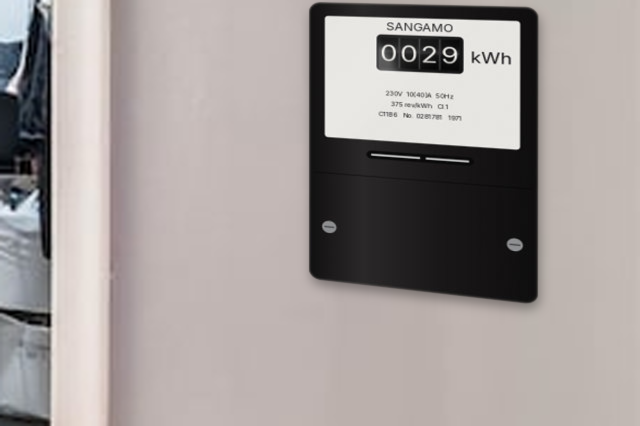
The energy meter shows {"value": 29, "unit": "kWh"}
